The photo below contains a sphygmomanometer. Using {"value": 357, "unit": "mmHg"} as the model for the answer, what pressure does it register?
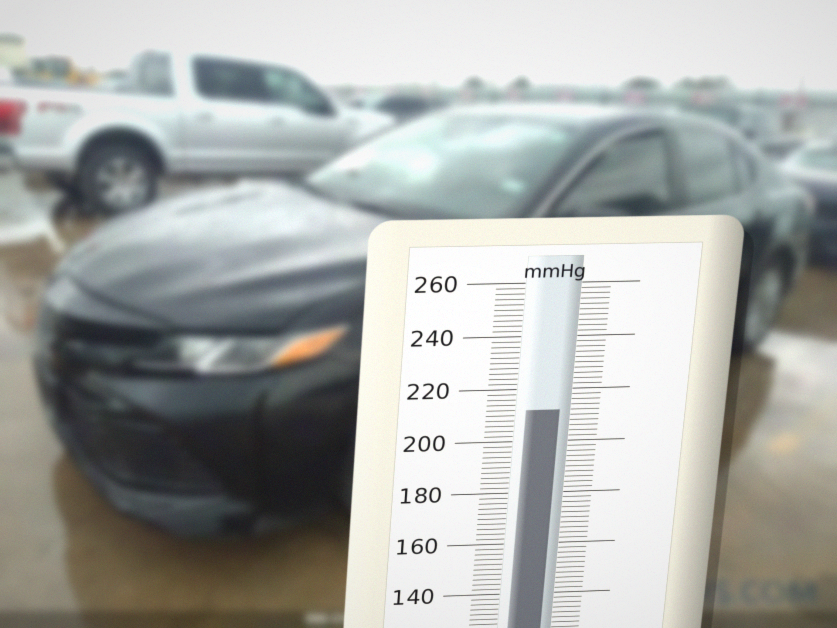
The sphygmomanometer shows {"value": 212, "unit": "mmHg"}
